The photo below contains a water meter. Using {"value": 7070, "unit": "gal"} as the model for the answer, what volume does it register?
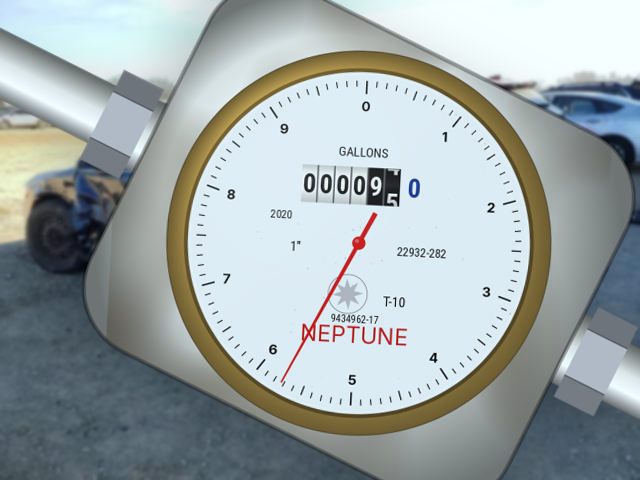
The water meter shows {"value": 945.7, "unit": "gal"}
